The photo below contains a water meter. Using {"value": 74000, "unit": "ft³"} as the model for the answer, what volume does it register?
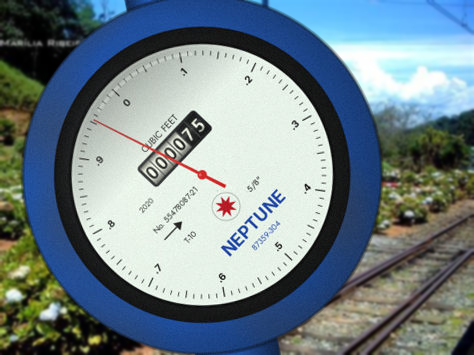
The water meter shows {"value": 74.95, "unit": "ft³"}
